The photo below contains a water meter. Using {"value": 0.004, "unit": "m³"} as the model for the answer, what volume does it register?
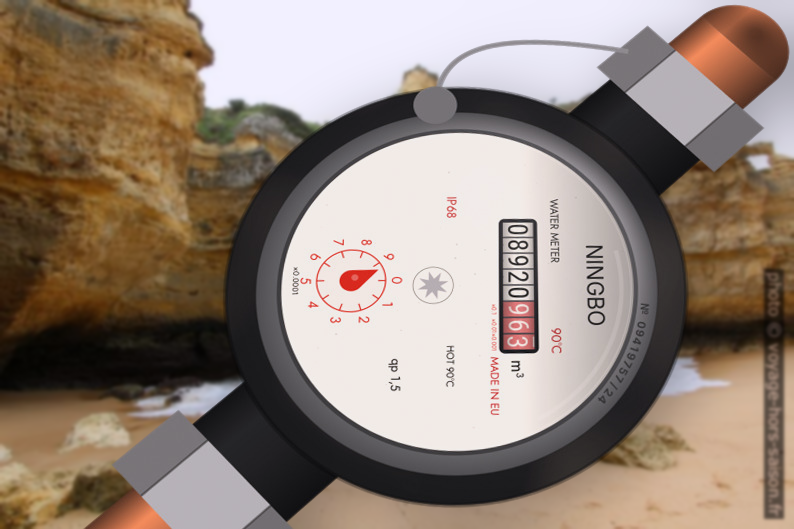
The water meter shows {"value": 8920.9629, "unit": "m³"}
